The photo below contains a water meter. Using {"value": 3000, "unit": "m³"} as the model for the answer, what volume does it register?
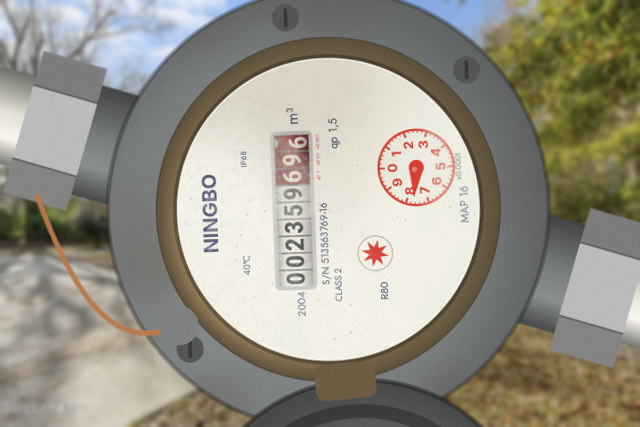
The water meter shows {"value": 2359.6957, "unit": "m³"}
